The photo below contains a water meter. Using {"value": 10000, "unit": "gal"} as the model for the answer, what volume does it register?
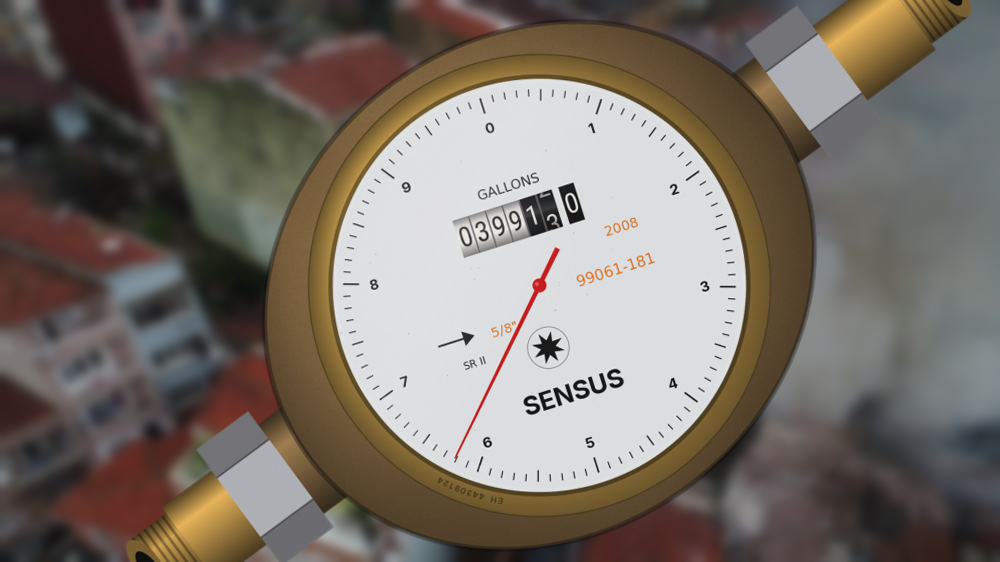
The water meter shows {"value": 399126.2, "unit": "gal"}
